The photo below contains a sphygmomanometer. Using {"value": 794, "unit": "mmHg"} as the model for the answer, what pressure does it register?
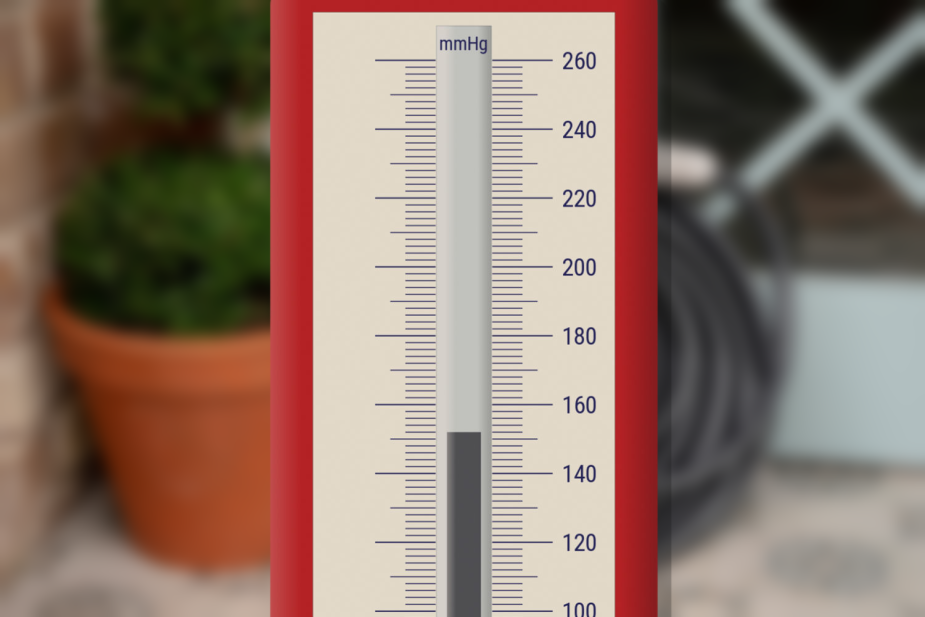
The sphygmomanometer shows {"value": 152, "unit": "mmHg"}
